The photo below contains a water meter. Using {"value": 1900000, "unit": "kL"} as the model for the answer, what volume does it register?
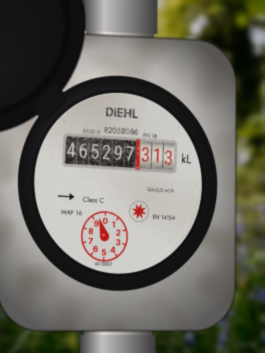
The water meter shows {"value": 465297.3129, "unit": "kL"}
